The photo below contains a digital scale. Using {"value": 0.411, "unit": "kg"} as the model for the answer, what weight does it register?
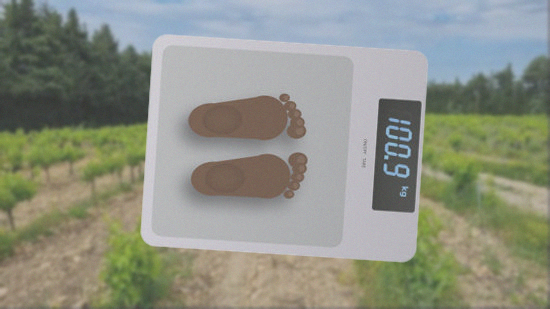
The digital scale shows {"value": 100.9, "unit": "kg"}
